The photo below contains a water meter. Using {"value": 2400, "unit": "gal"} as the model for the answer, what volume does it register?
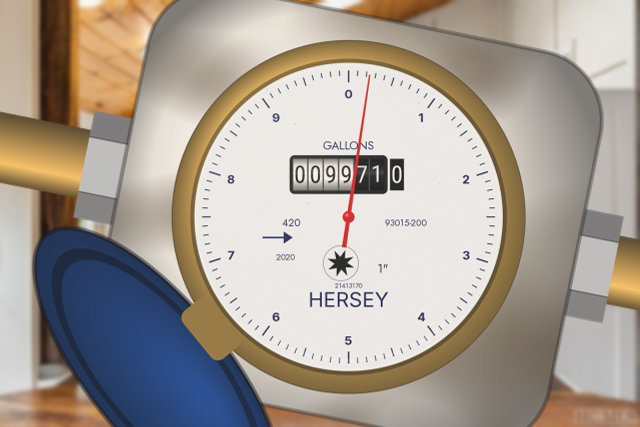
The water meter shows {"value": 99710.2, "unit": "gal"}
